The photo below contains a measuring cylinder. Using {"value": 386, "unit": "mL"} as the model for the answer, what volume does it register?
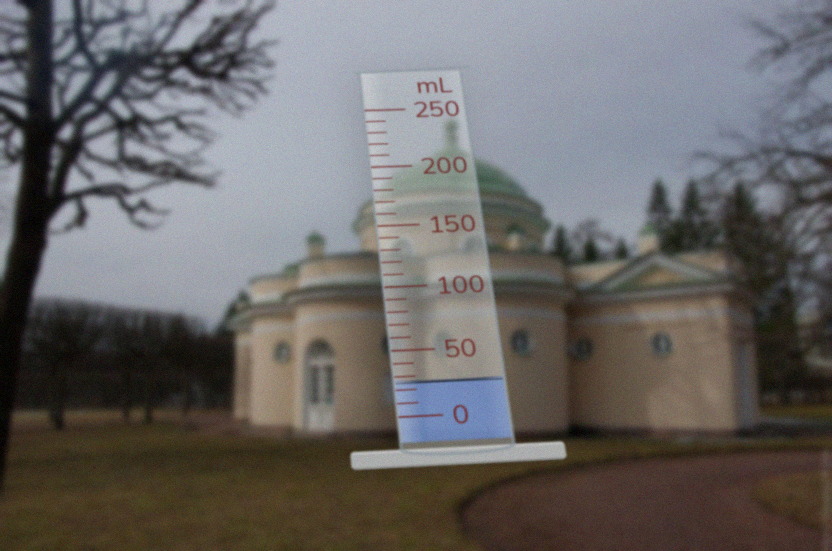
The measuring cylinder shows {"value": 25, "unit": "mL"}
